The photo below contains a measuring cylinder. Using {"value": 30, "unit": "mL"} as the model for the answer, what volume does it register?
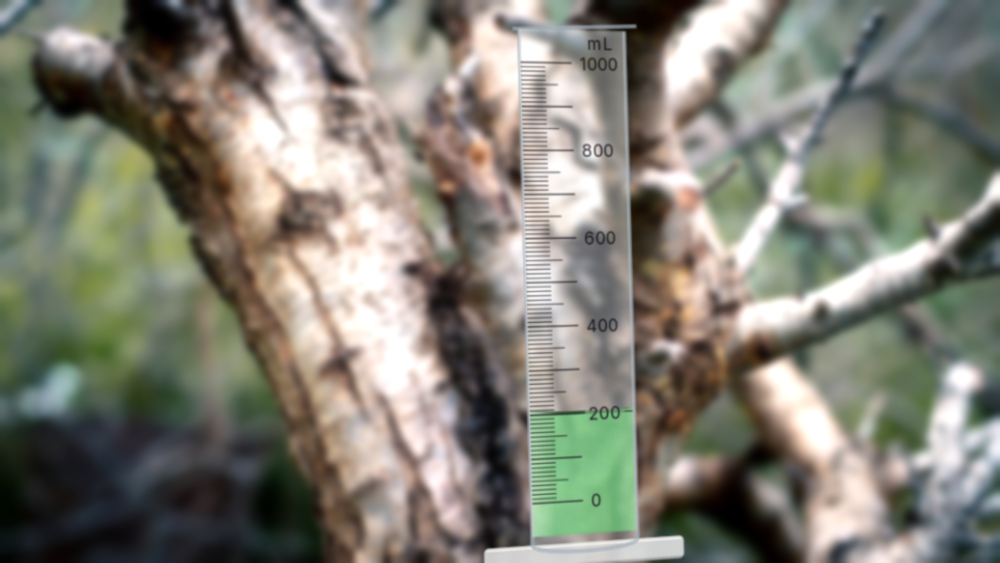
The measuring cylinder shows {"value": 200, "unit": "mL"}
